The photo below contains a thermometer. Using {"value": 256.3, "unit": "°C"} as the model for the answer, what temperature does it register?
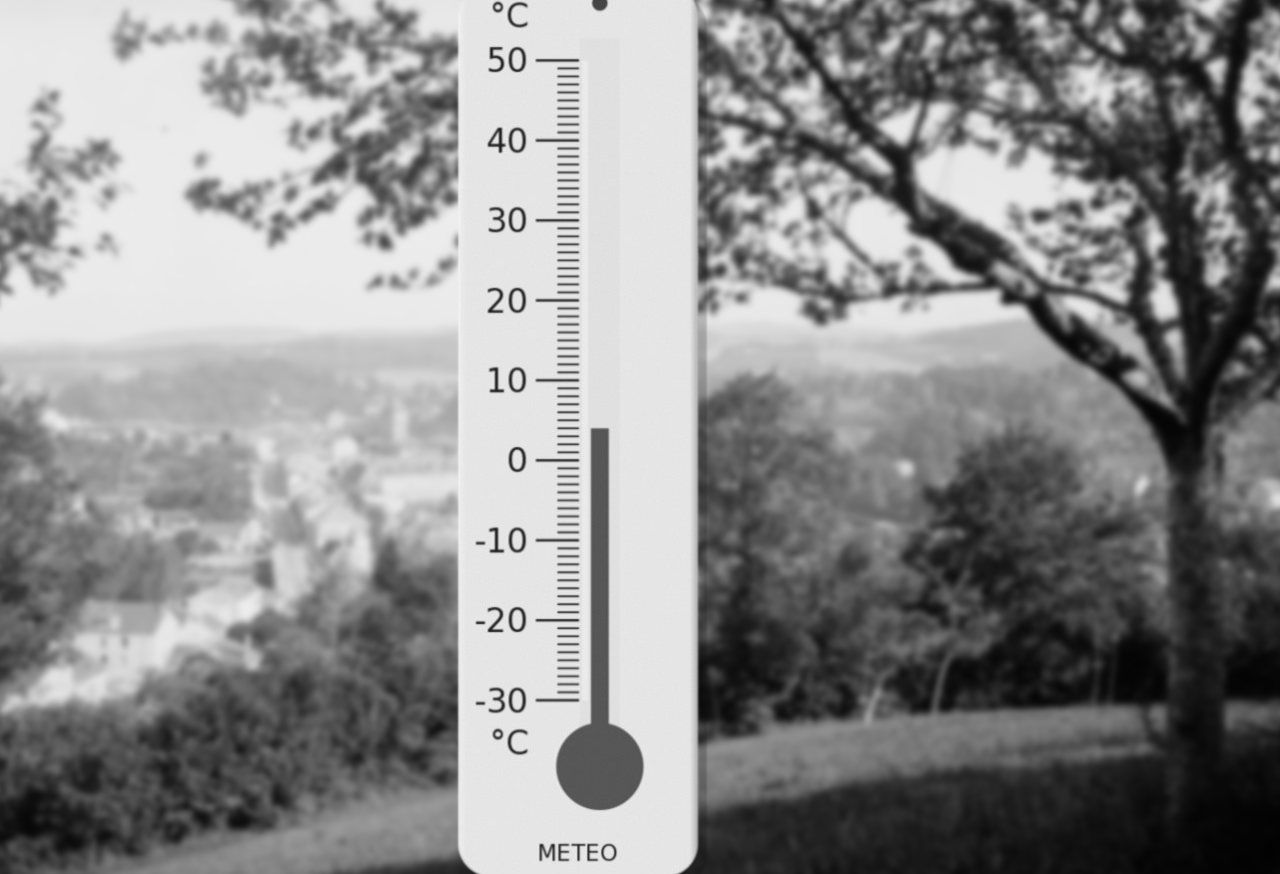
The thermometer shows {"value": 4, "unit": "°C"}
